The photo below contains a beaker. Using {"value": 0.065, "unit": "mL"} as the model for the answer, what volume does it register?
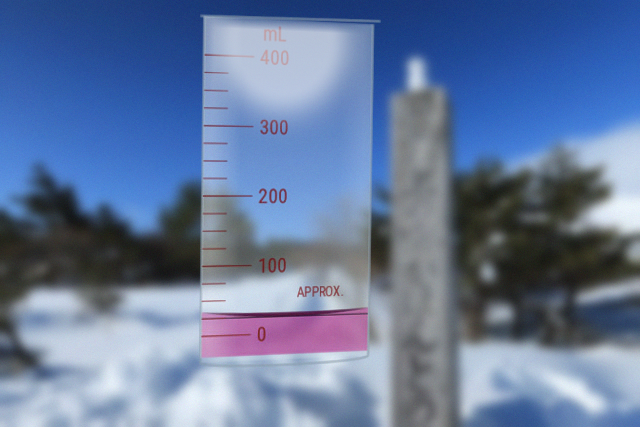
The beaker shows {"value": 25, "unit": "mL"}
